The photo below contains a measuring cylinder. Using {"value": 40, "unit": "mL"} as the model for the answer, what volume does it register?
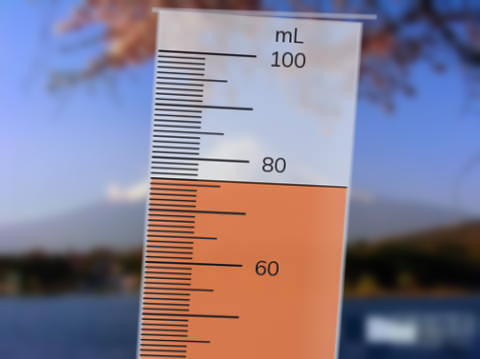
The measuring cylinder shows {"value": 76, "unit": "mL"}
